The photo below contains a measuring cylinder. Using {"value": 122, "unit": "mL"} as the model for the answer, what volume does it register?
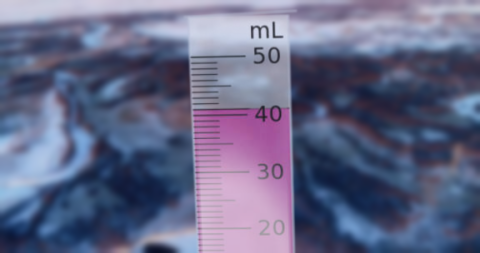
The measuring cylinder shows {"value": 41, "unit": "mL"}
